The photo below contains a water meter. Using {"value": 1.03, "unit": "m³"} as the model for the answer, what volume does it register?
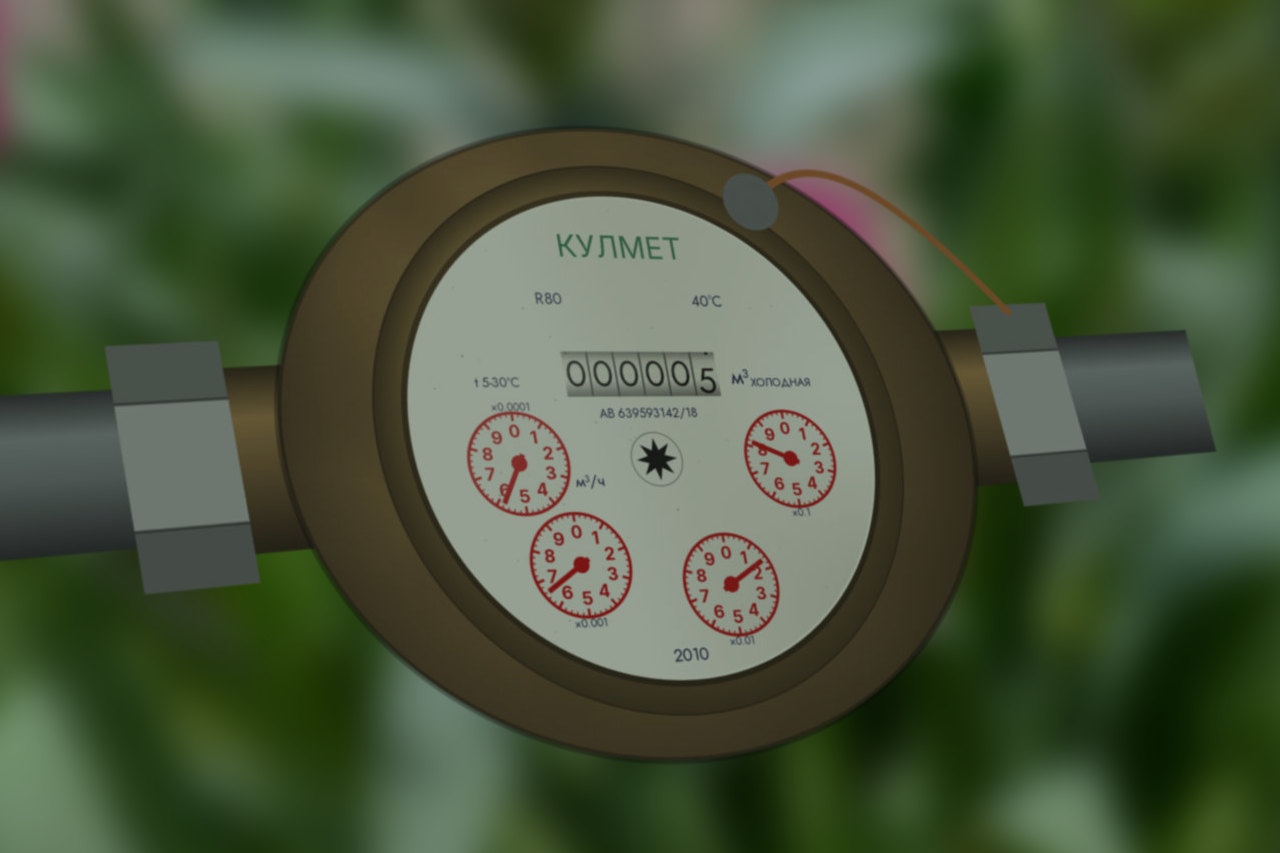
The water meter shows {"value": 4.8165, "unit": "m³"}
